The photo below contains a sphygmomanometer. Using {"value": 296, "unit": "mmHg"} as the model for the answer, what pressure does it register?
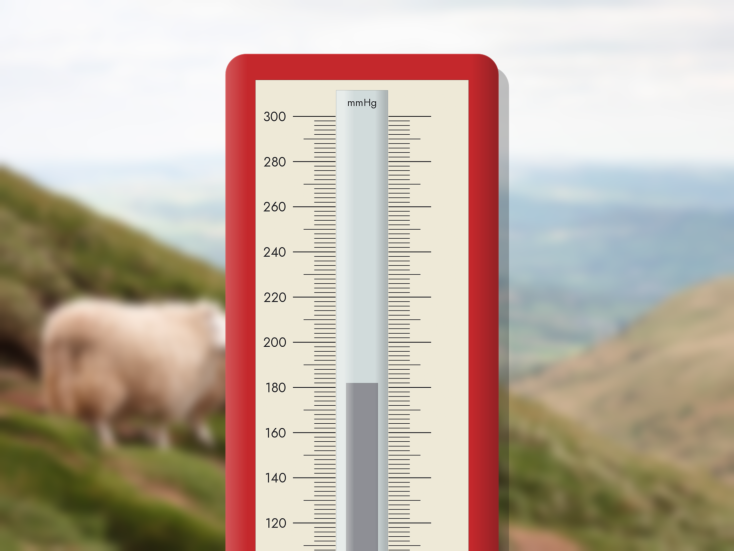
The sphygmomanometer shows {"value": 182, "unit": "mmHg"}
